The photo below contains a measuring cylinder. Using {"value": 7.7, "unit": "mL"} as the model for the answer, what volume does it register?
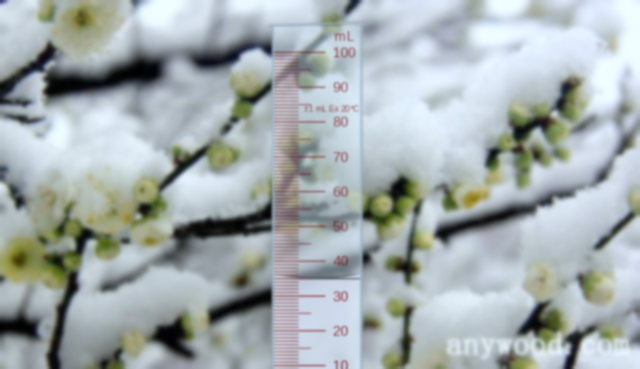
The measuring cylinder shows {"value": 35, "unit": "mL"}
